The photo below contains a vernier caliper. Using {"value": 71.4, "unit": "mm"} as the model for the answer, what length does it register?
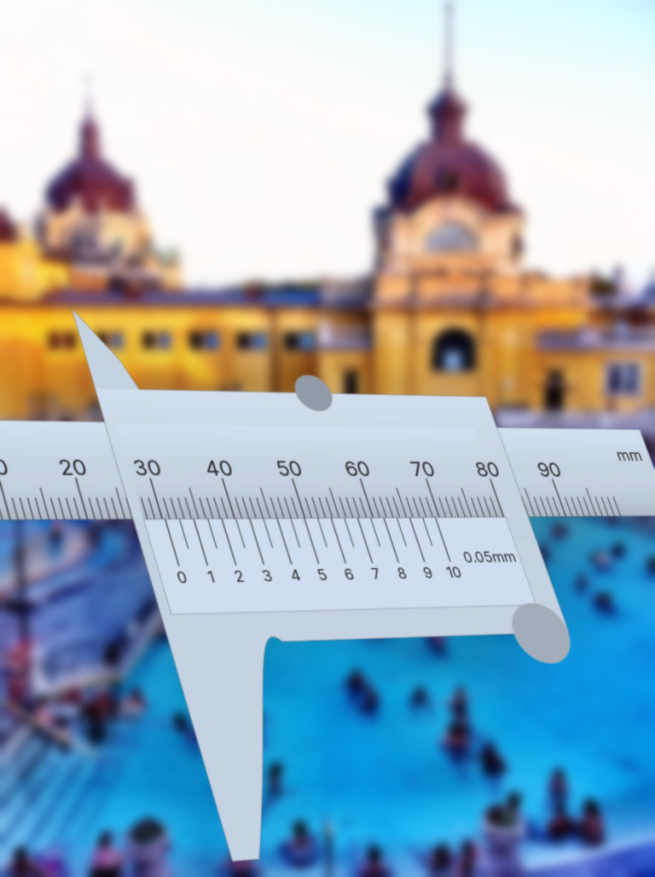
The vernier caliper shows {"value": 30.4, "unit": "mm"}
